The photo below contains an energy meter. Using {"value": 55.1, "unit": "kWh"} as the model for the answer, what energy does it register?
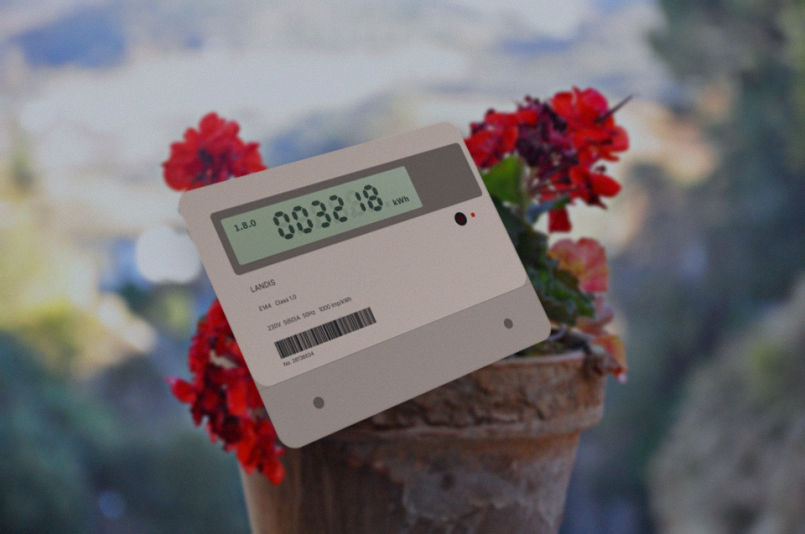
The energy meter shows {"value": 3218, "unit": "kWh"}
